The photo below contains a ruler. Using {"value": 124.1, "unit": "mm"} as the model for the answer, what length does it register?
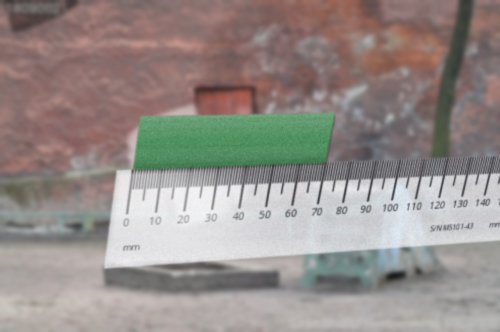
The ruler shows {"value": 70, "unit": "mm"}
